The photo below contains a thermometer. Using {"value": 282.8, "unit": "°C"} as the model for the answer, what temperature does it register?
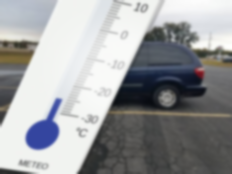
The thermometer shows {"value": -25, "unit": "°C"}
